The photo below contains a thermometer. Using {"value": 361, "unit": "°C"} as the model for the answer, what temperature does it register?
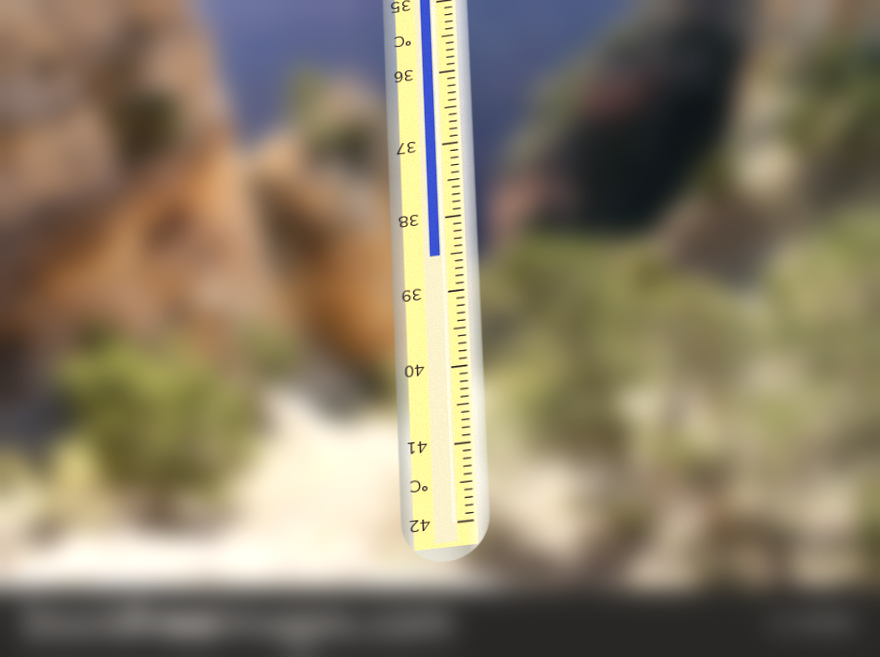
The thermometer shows {"value": 38.5, "unit": "°C"}
